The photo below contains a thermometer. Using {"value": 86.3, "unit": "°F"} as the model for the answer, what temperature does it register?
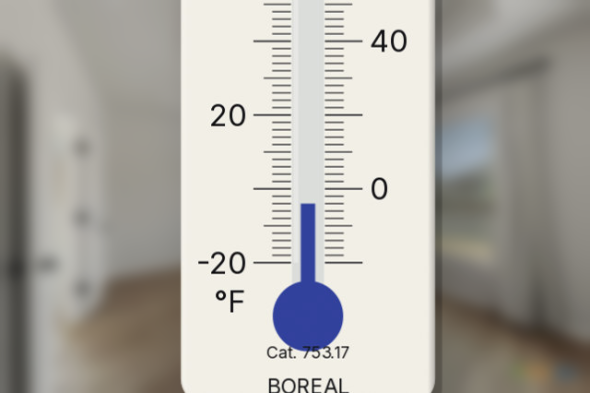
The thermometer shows {"value": -4, "unit": "°F"}
